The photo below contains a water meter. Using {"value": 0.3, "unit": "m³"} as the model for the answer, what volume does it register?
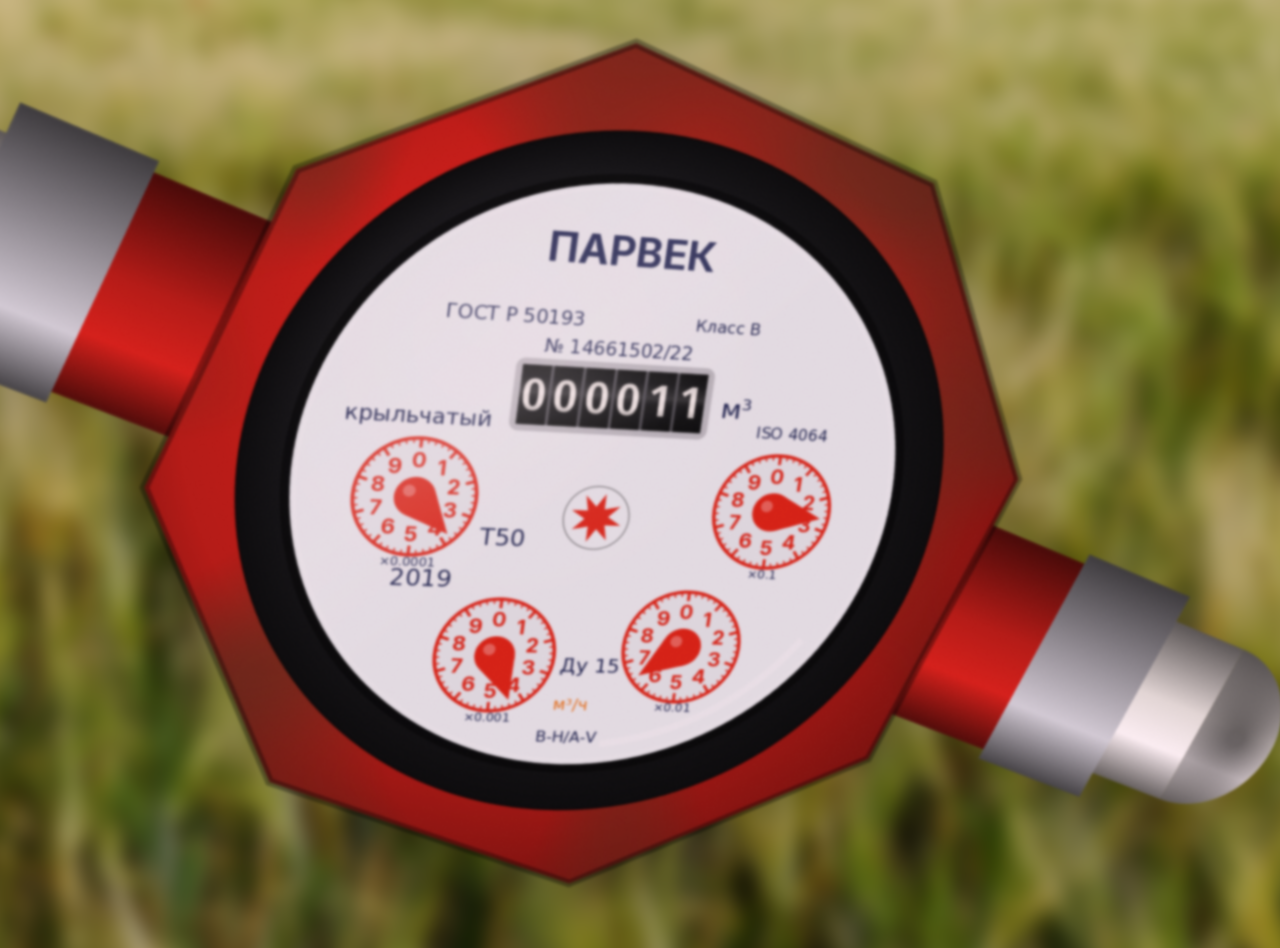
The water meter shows {"value": 11.2643, "unit": "m³"}
